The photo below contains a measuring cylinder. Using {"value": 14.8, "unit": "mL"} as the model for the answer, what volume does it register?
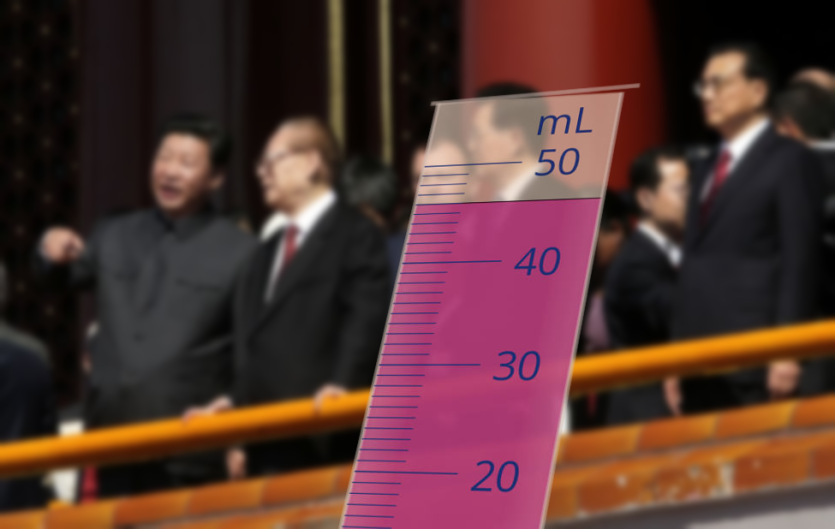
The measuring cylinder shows {"value": 46, "unit": "mL"}
